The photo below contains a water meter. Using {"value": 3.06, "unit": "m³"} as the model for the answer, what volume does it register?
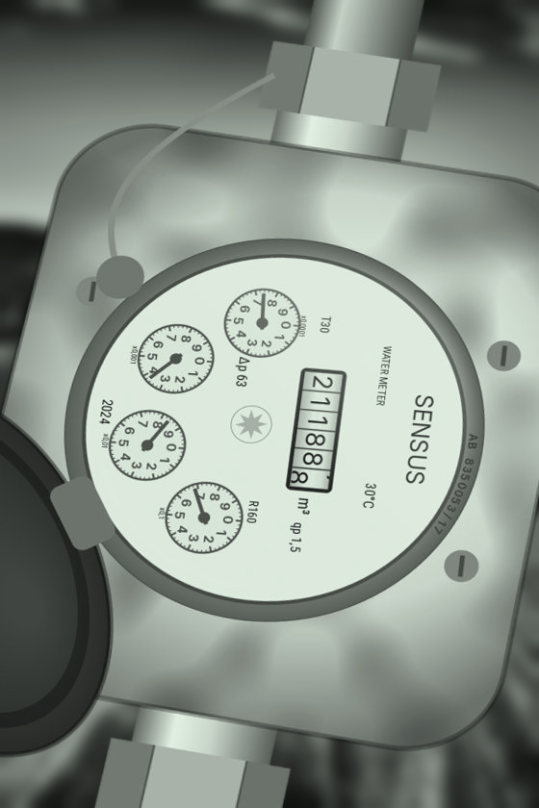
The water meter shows {"value": 211887.6837, "unit": "m³"}
